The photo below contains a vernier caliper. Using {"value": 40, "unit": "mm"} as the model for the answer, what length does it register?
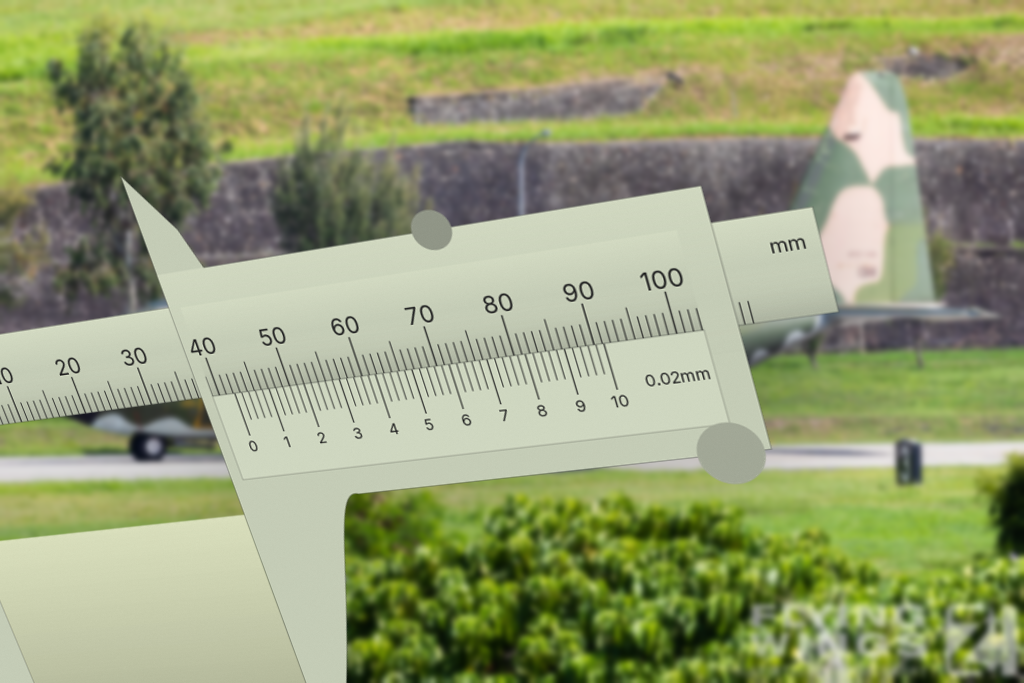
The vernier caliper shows {"value": 42.2, "unit": "mm"}
